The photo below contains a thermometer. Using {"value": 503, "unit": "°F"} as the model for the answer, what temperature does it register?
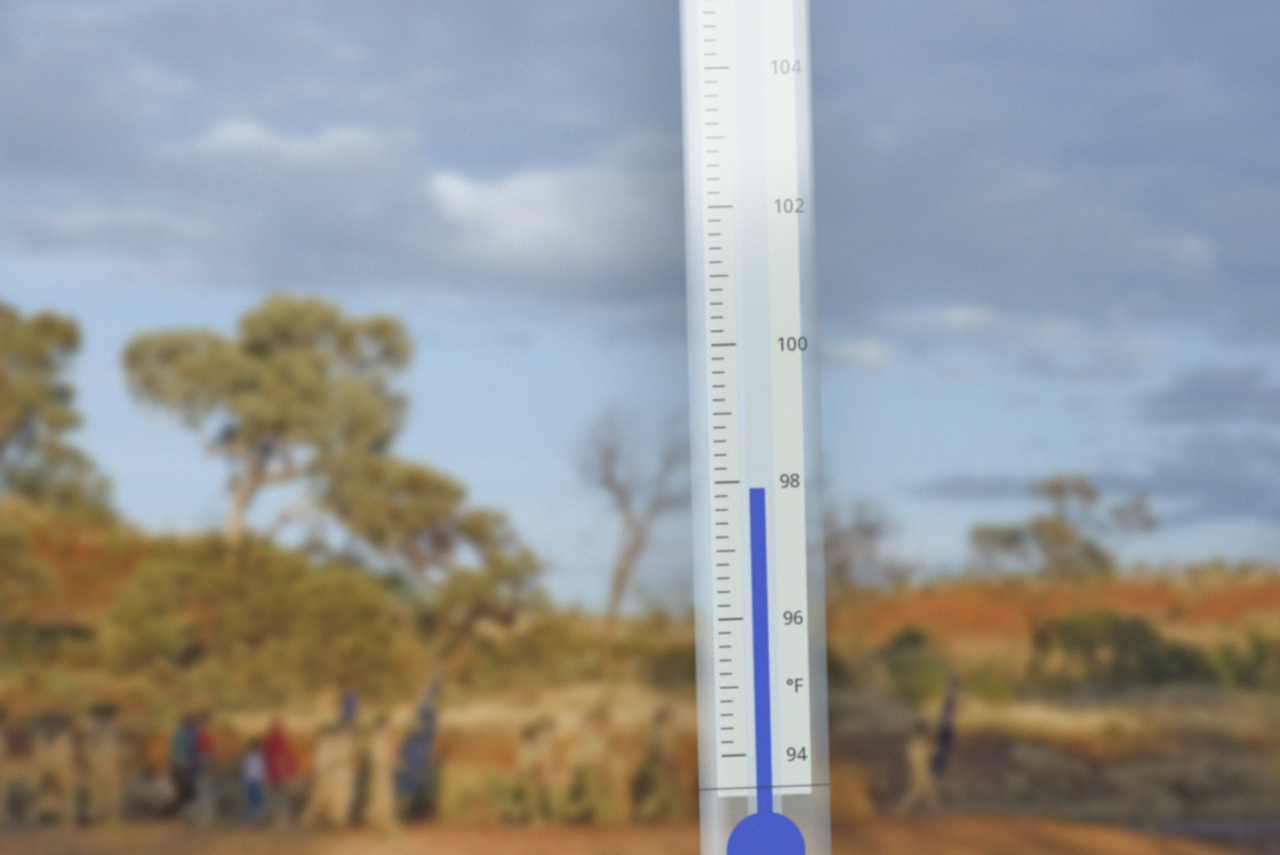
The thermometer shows {"value": 97.9, "unit": "°F"}
